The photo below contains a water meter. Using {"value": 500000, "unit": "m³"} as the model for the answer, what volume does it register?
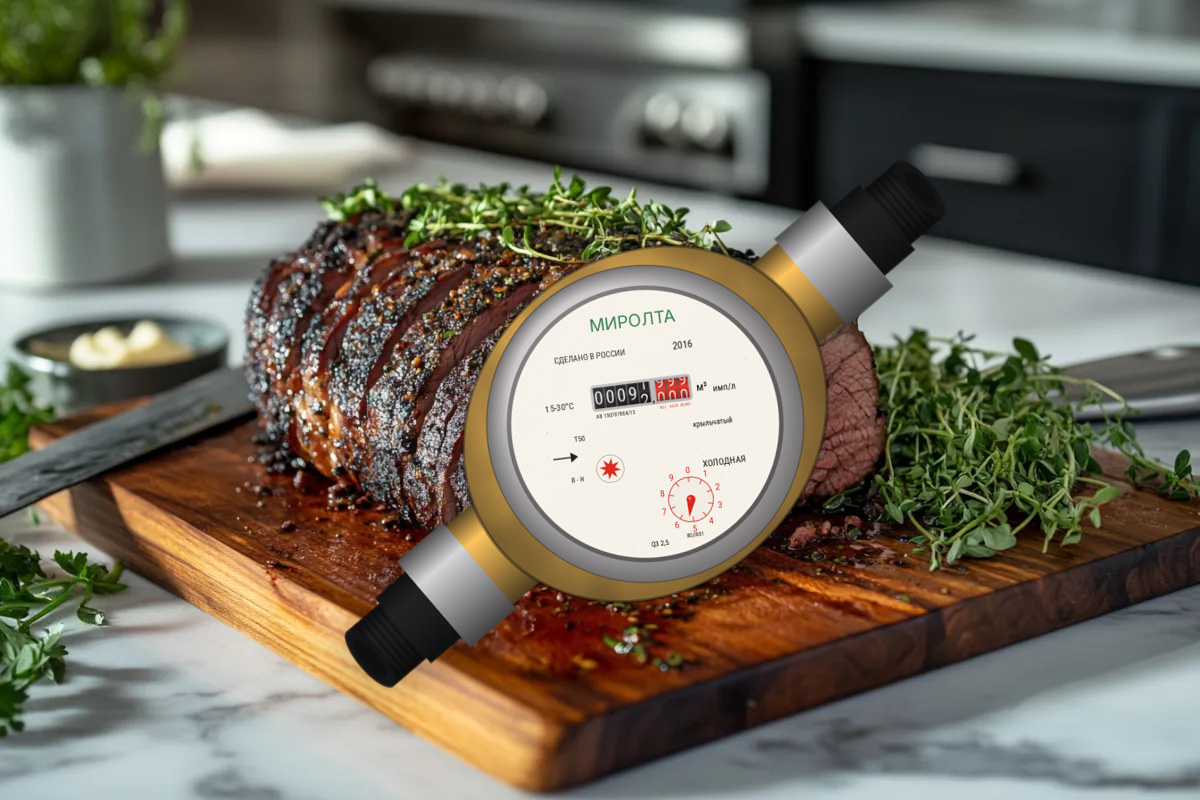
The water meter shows {"value": 91.9995, "unit": "m³"}
